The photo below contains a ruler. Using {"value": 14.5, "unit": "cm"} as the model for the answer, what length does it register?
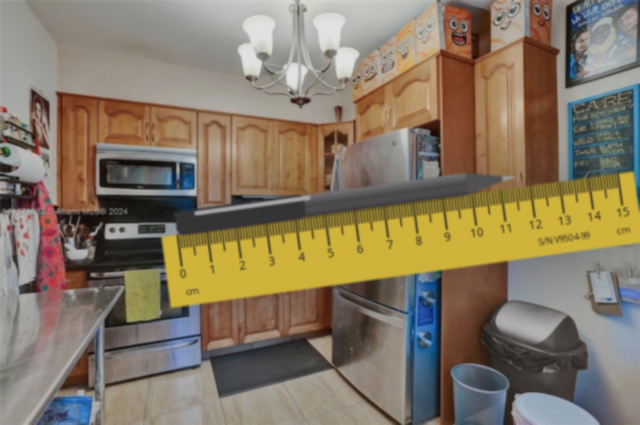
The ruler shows {"value": 11.5, "unit": "cm"}
